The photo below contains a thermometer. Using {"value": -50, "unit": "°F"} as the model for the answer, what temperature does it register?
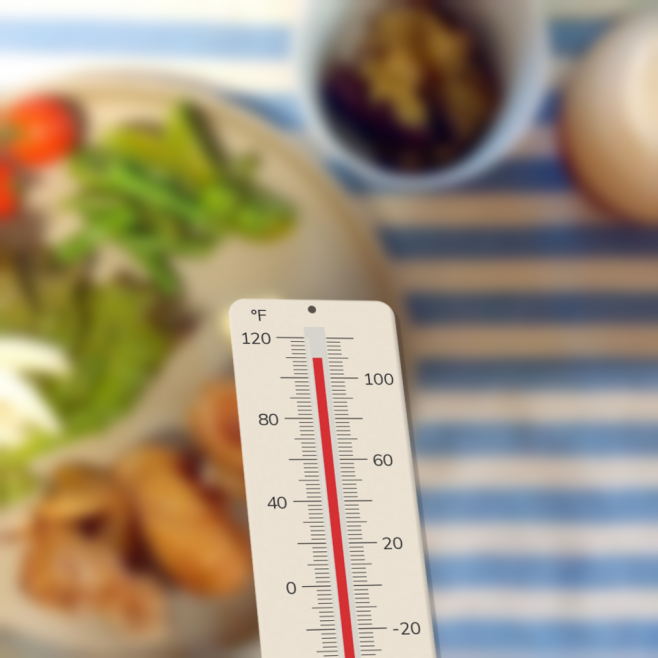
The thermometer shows {"value": 110, "unit": "°F"}
